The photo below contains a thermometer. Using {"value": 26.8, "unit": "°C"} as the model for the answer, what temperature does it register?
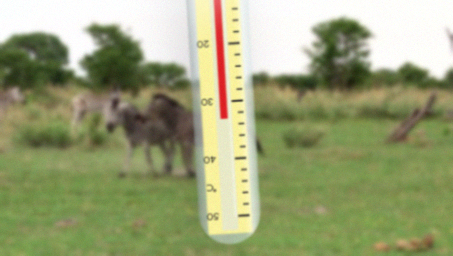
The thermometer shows {"value": 33, "unit": "°C"}
